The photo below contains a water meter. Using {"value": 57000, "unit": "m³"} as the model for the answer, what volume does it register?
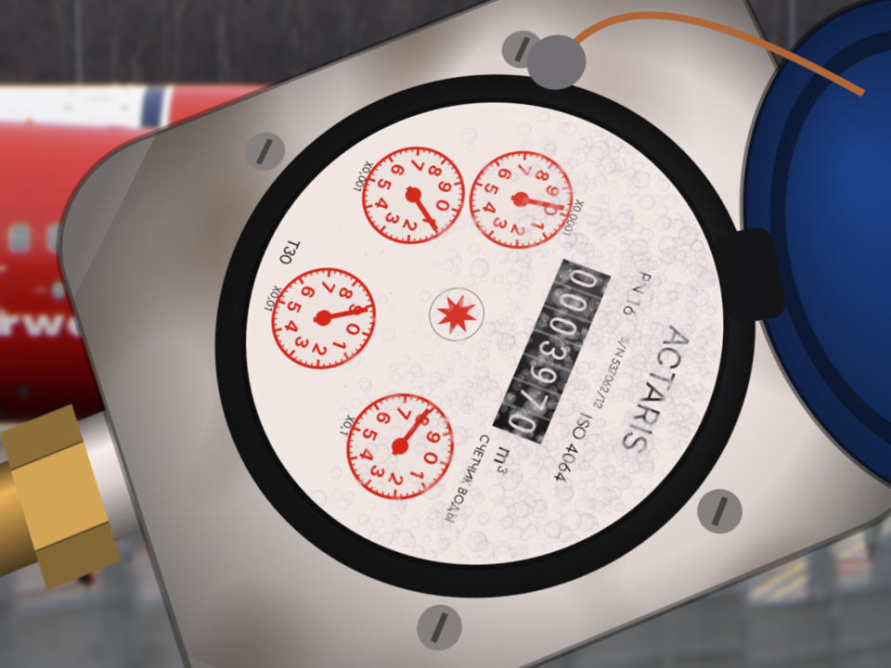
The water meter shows {"value": 3970.7909, "unit": "m³"}
